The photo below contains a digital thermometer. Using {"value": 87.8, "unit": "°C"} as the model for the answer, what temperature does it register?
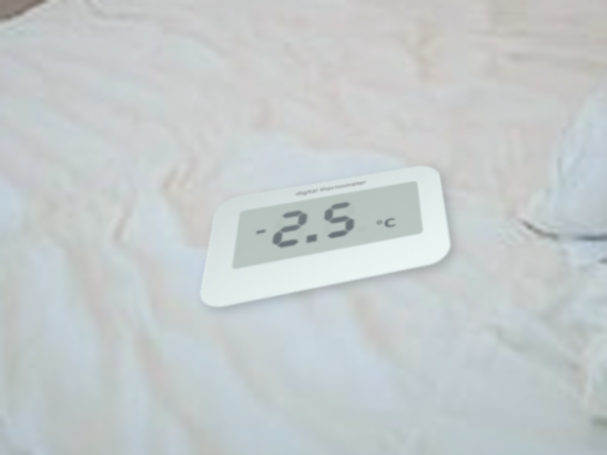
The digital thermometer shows {"value": -2.5, "unit": "°C"}
